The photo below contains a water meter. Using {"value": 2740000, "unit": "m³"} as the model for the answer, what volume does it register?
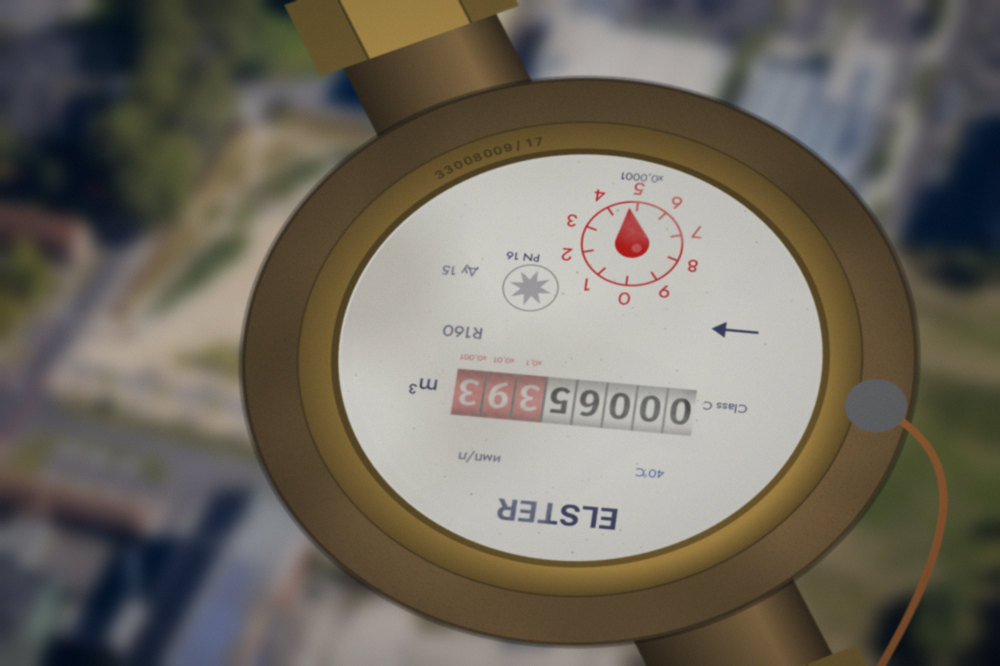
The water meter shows {"value": 65.3934, "unit": "m³"}
